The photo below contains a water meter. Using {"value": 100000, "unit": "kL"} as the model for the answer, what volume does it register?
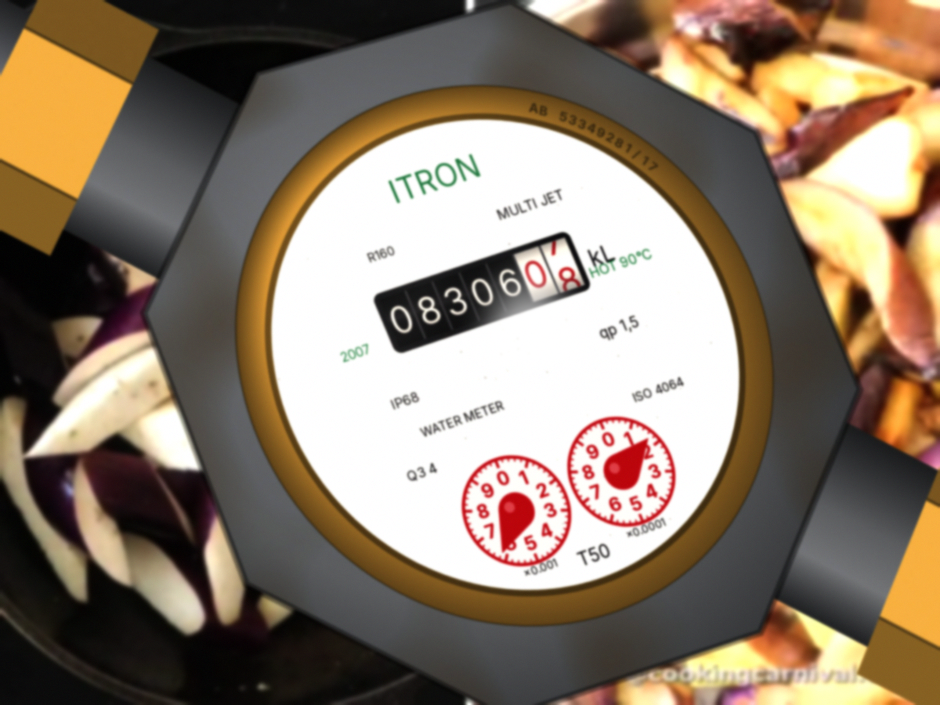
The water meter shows {"value": 8306.0761, "unit": "kL"}
